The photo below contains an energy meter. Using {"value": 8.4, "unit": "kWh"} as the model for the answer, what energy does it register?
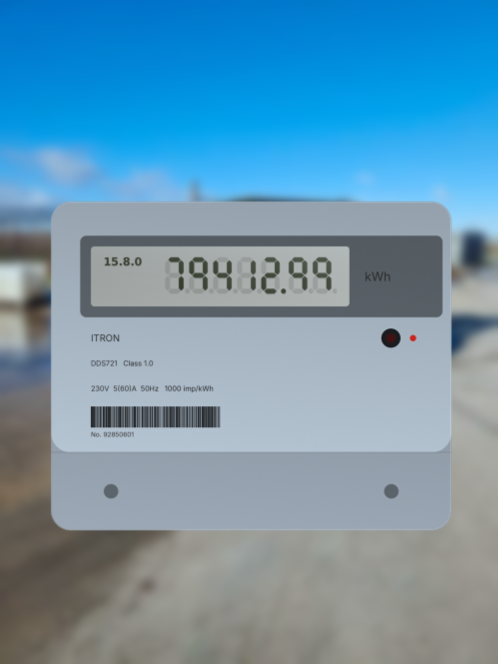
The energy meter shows {"value": 79412.99, "unit": "kWh"}
